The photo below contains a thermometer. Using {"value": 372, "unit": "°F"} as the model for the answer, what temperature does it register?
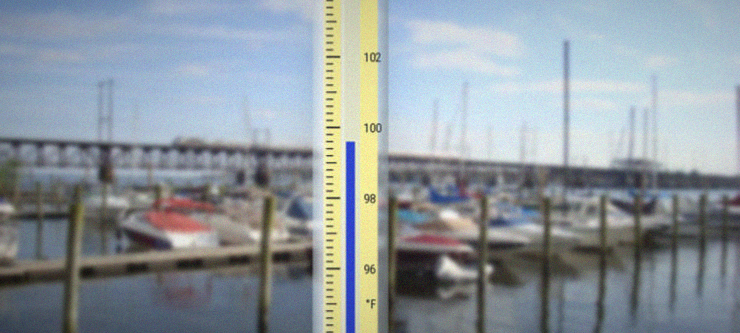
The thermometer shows {"value": 99.6, "unit": "°F"}
